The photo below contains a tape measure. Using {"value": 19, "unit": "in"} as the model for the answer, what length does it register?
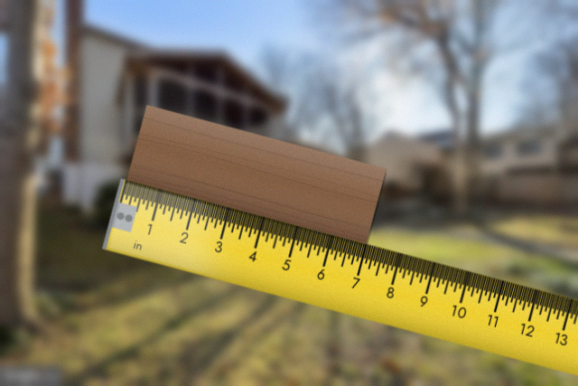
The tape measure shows {"value": 7, "unit": "in"}
